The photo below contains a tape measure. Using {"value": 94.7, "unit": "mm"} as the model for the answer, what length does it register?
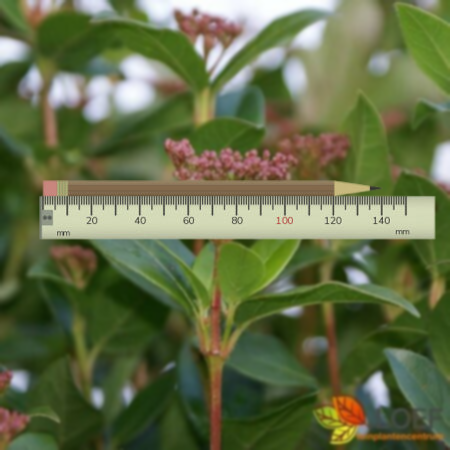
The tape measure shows {"value": 140, "unit": "mm"}
